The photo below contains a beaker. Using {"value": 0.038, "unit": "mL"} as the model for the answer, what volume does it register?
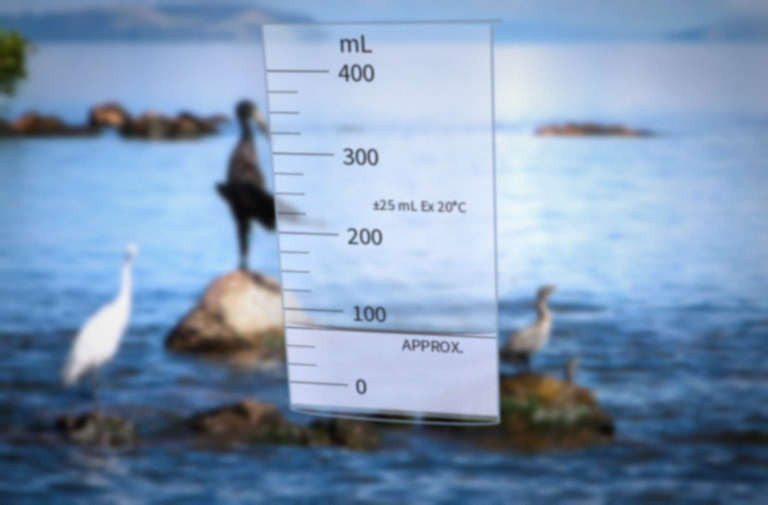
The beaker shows {"value": 75, "unit": "mL"}
